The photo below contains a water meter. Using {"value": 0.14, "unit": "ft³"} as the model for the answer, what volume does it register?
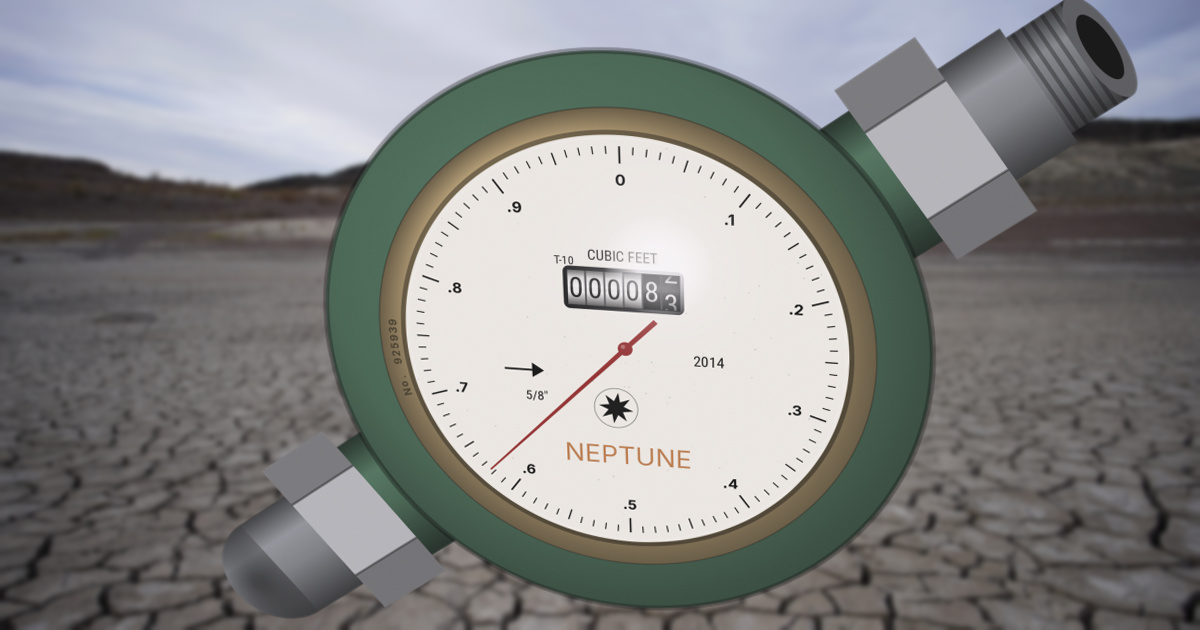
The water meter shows {"value": 82.62, "unit": "ft³"}
